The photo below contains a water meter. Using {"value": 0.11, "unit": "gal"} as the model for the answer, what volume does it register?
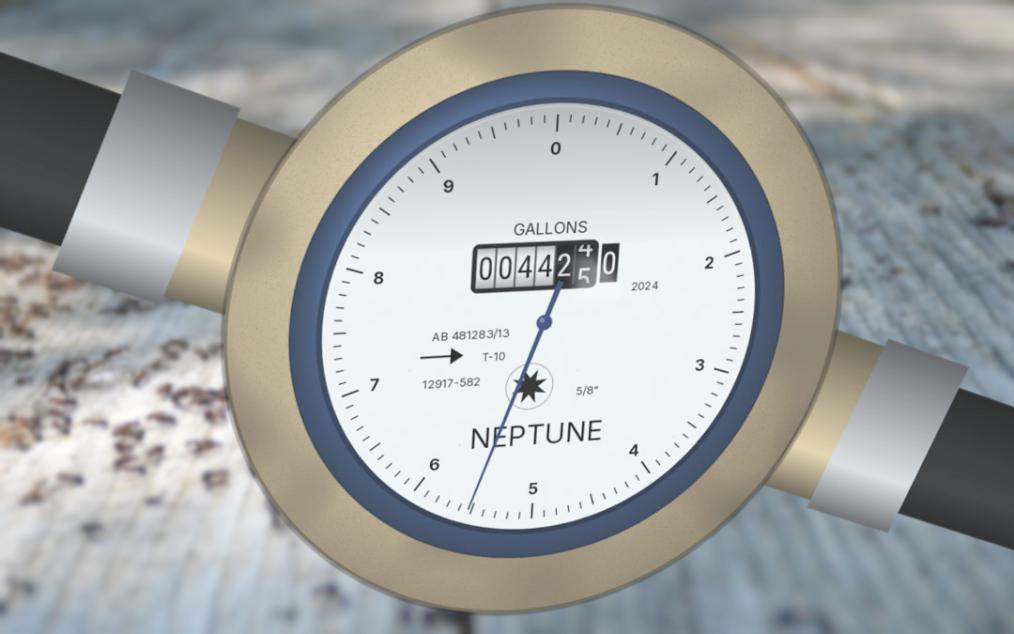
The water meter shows {"value": 44245.5, "unit": "gal"}
